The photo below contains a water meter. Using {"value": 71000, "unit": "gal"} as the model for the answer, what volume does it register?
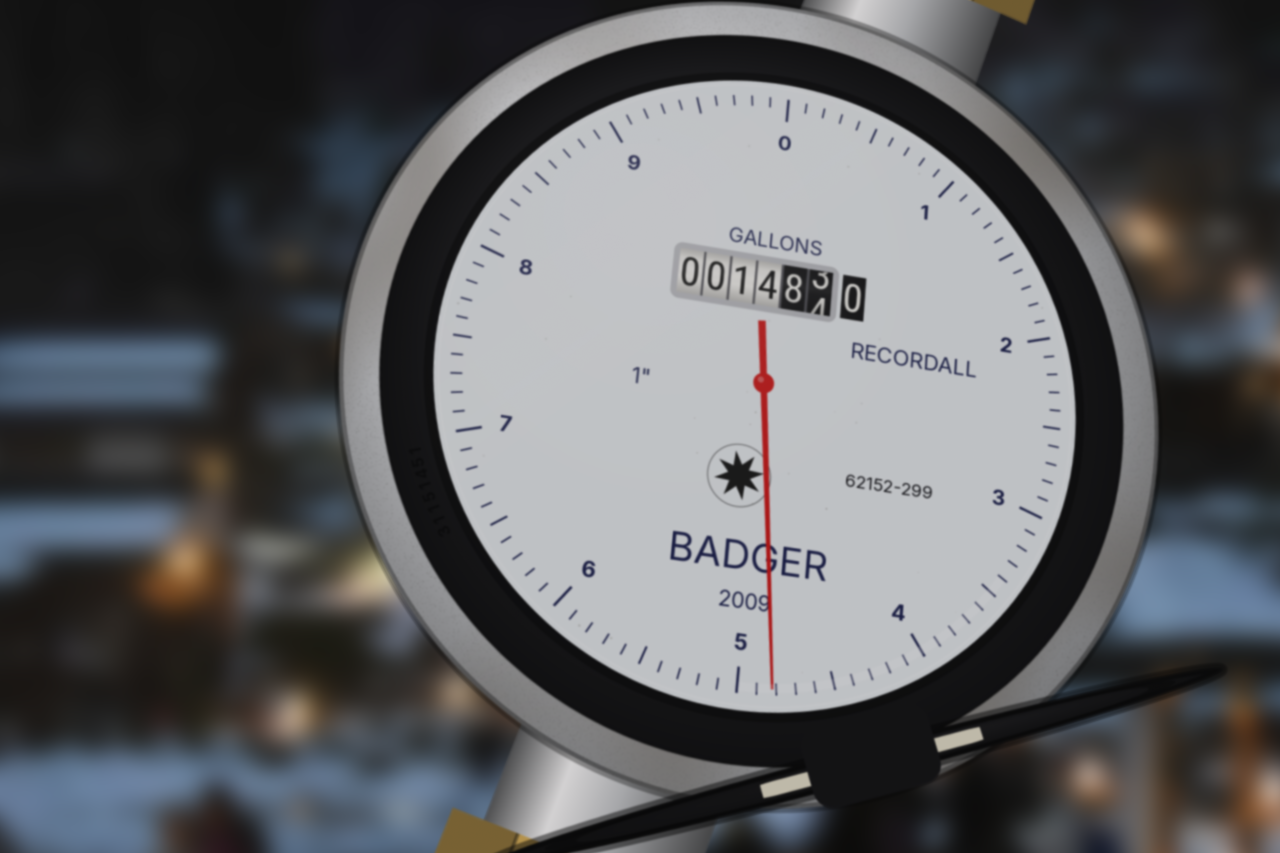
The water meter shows {"value": 14834.8, "unit": "gal"}
